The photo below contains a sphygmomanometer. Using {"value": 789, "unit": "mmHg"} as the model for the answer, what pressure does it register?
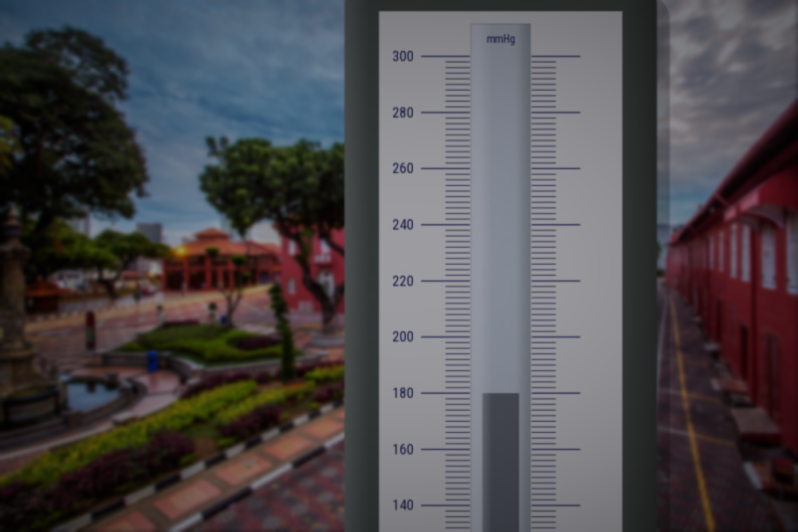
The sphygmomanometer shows {"value": 180, "unit": "mmHg"}
